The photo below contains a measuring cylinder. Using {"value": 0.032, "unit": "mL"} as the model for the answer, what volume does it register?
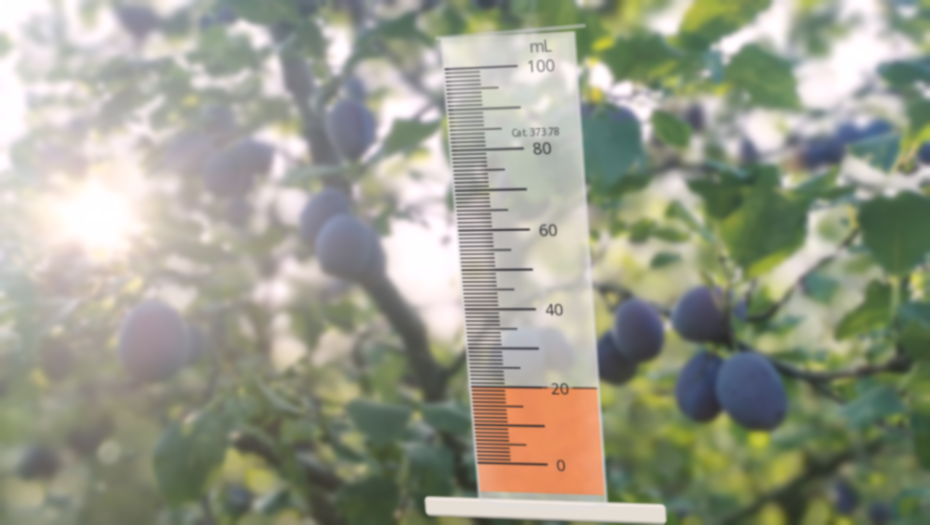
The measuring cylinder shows {"value": 20, "unit": "mL"}
